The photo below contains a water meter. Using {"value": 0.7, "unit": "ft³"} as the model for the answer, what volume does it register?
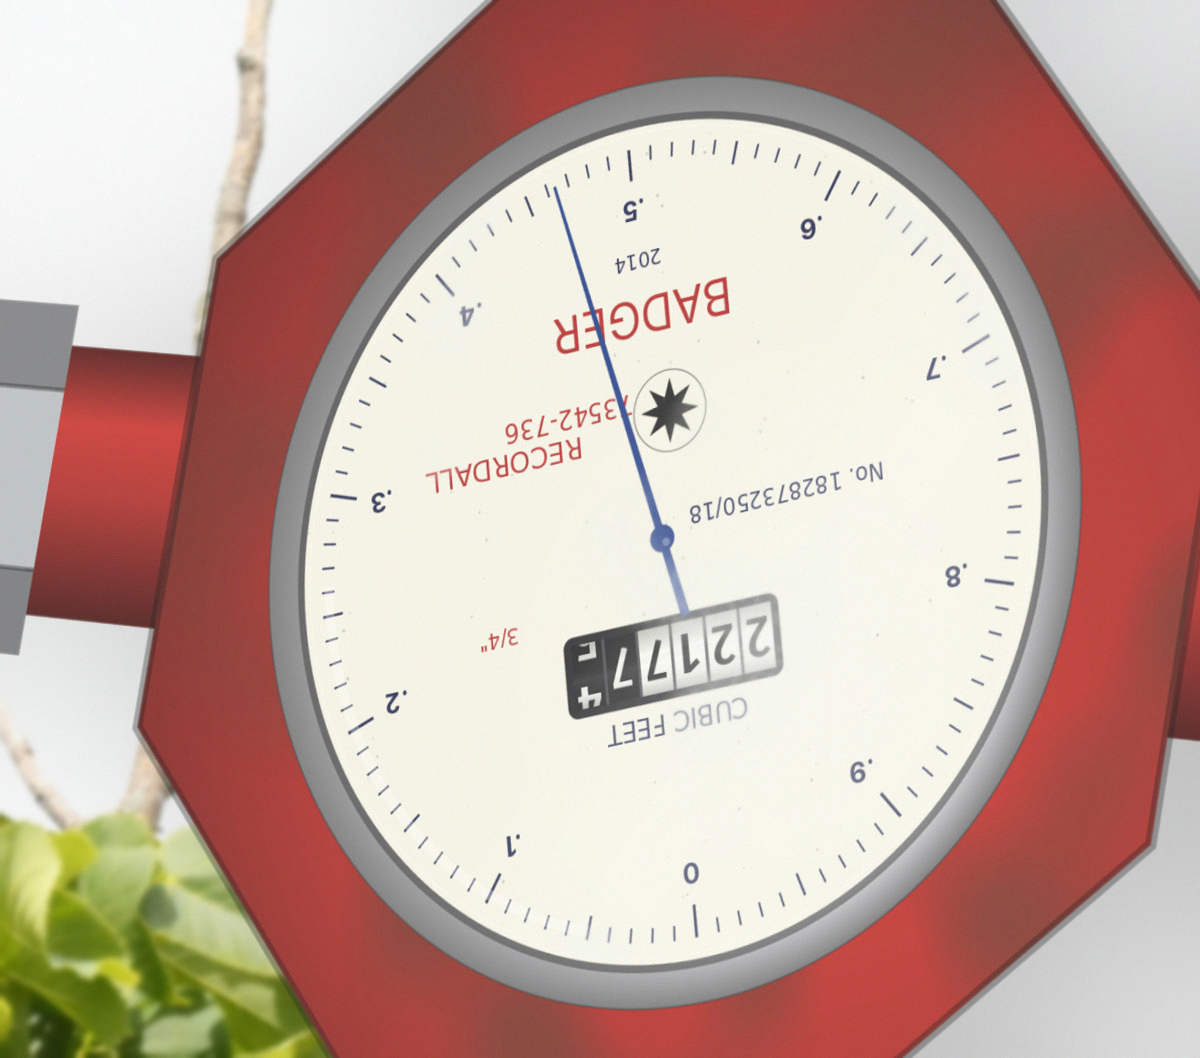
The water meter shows {"value": 221774.46, "unit": "ft³"}
